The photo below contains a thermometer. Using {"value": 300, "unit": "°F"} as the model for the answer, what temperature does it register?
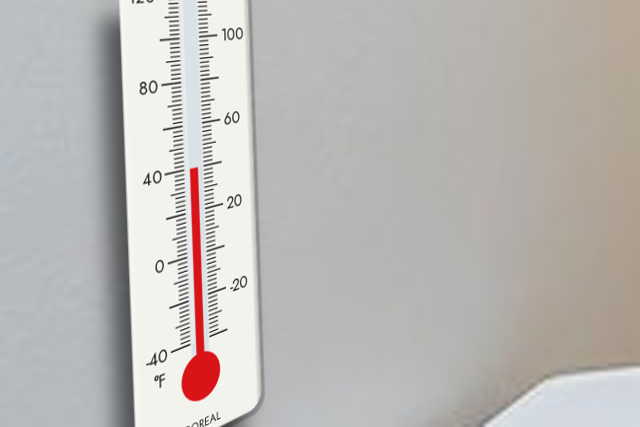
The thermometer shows {"value": 40, "unit": "°F"}
